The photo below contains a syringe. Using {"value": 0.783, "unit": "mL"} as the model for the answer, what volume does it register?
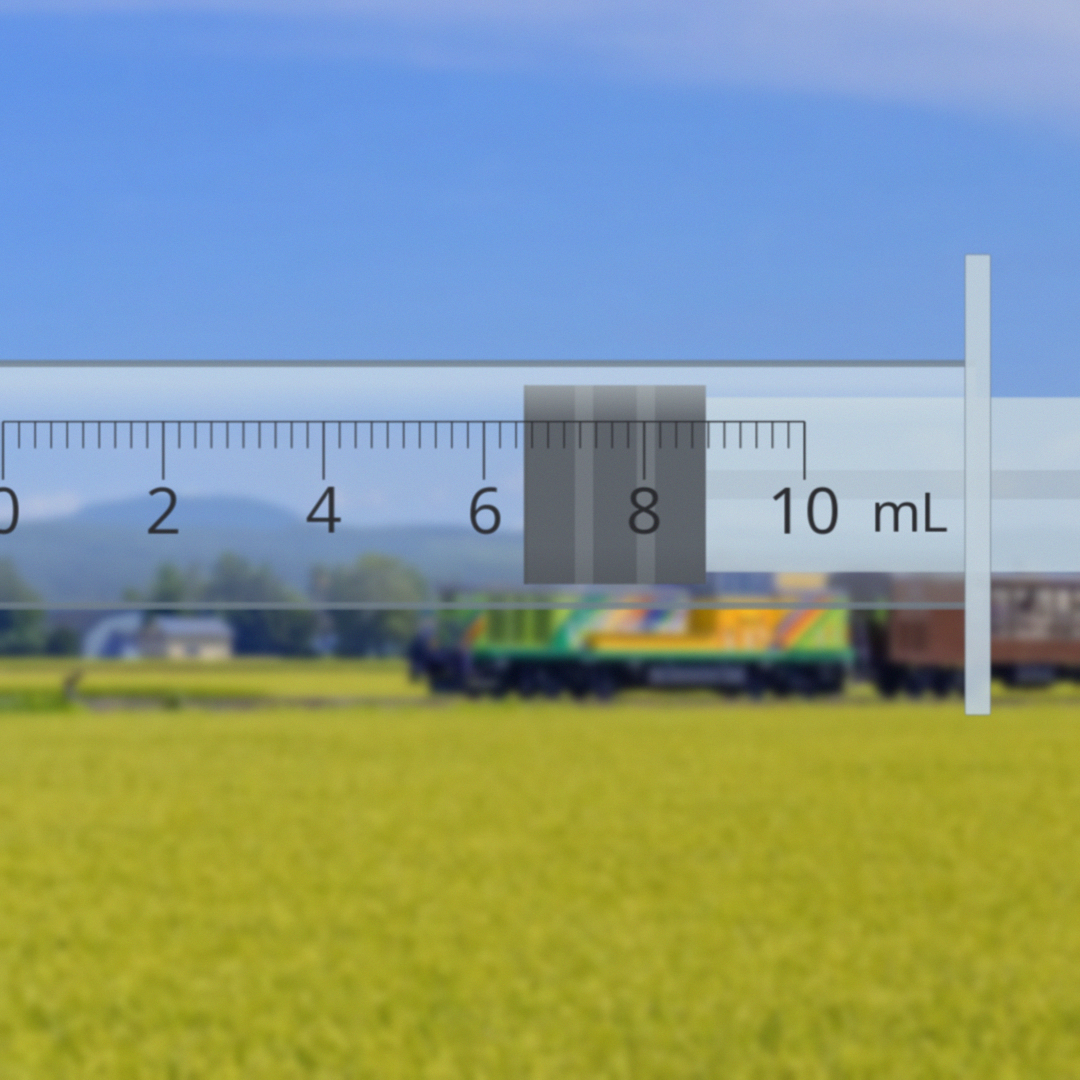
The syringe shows {"value": 6.5, "unit": "mL"}
